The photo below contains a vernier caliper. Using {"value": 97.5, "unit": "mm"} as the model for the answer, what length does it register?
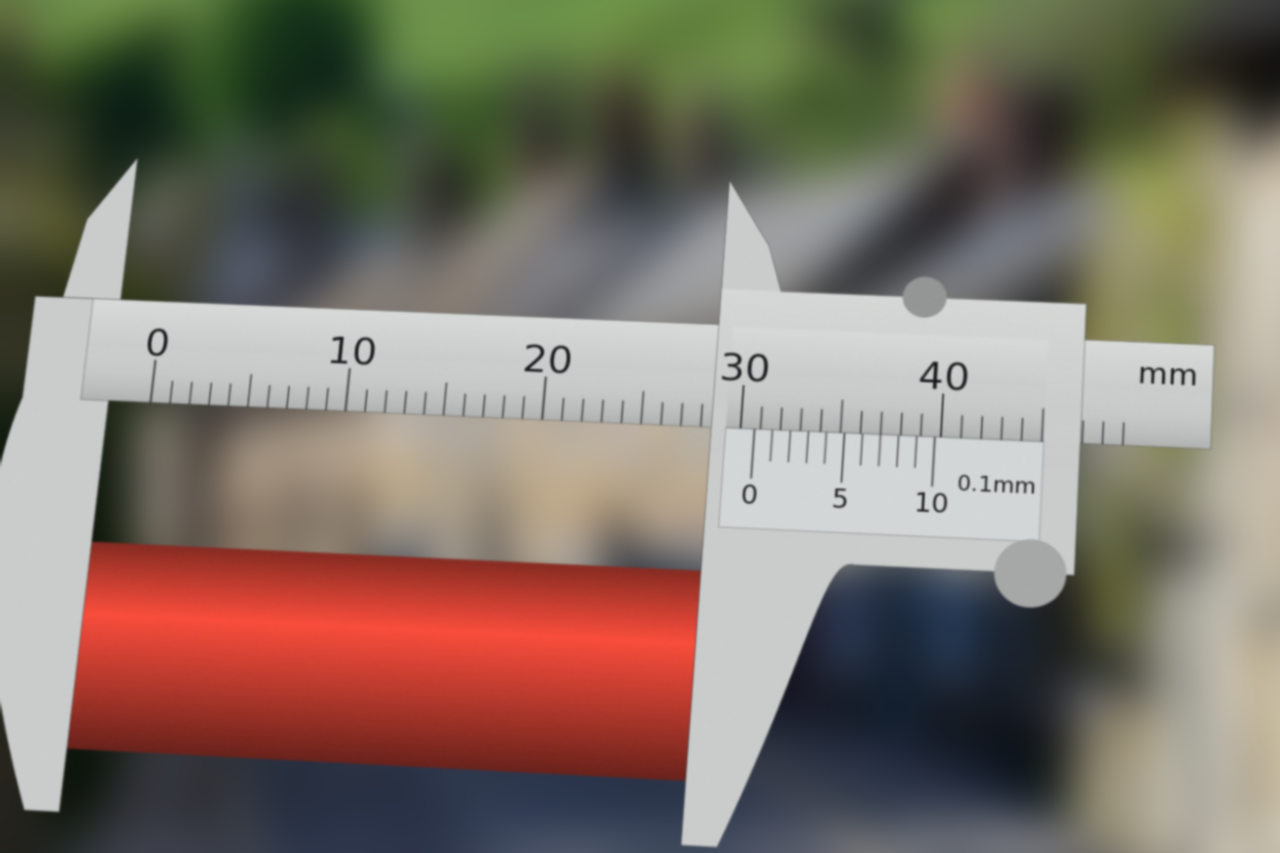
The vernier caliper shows {"value": 30.7, "unit": "mm"}
